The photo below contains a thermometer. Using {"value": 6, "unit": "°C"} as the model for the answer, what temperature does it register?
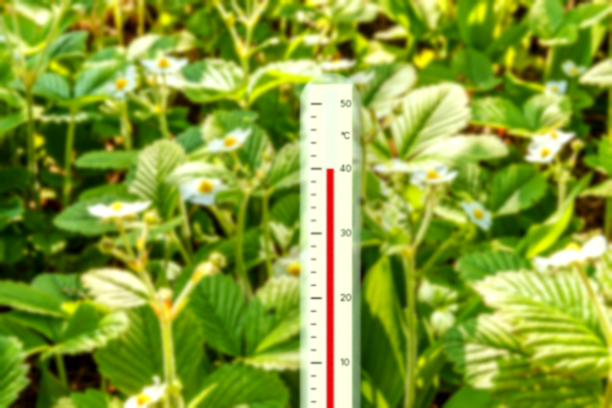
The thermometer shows {"value": 40, "unit": "°C"}
